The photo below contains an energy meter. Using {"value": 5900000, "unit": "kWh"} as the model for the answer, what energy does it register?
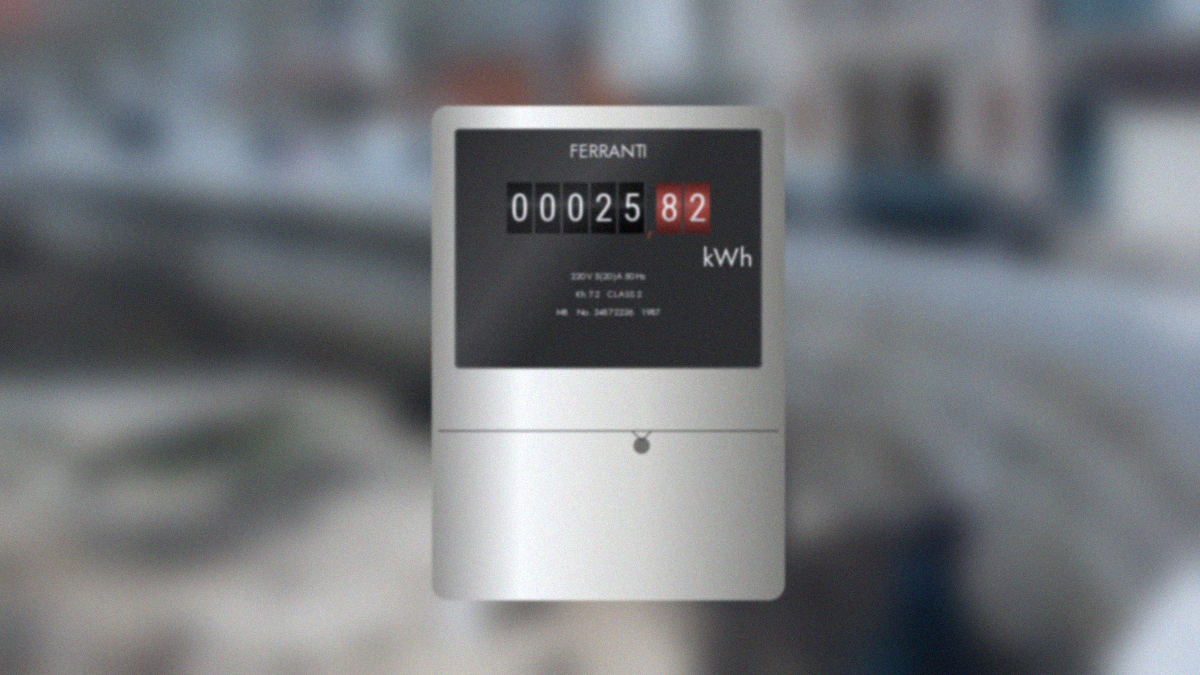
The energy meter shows {"value": 25.82, "unit": "kWh"}
